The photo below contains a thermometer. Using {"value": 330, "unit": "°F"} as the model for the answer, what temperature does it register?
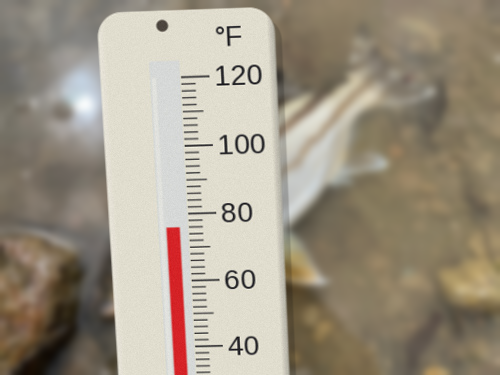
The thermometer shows {"value": 76, "unit": "°F"}
